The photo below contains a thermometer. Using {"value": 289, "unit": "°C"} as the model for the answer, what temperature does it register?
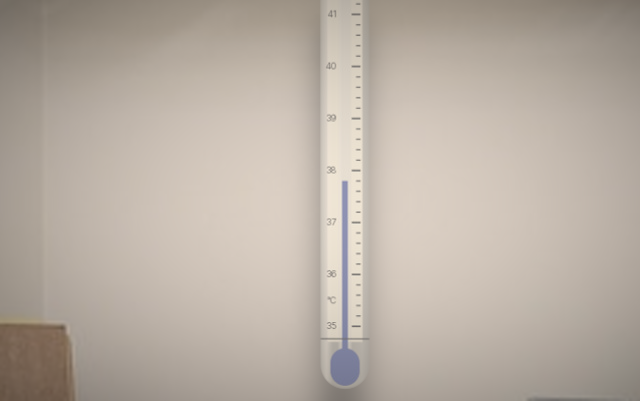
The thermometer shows {"value": 37.8, "unit": "°C"}
